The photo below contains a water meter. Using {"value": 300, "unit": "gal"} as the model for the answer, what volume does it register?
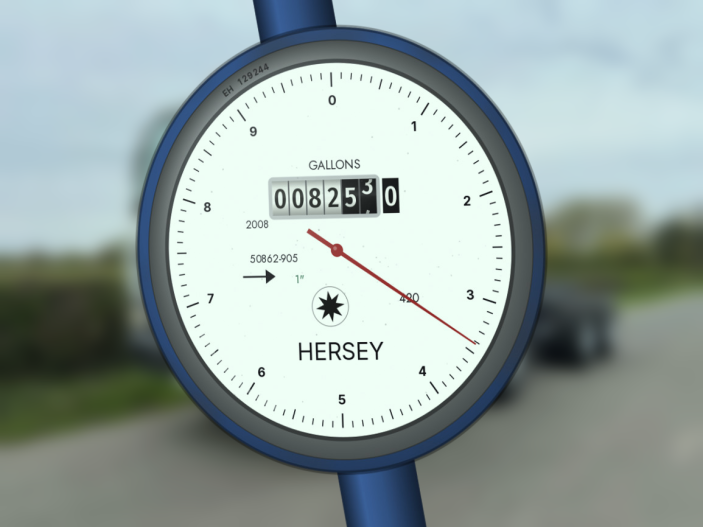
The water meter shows {"value": 82533.4, "unit": "gal"}
